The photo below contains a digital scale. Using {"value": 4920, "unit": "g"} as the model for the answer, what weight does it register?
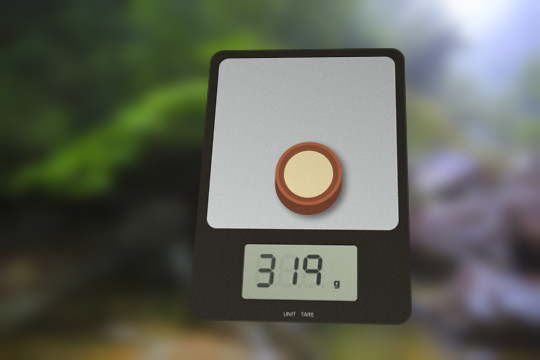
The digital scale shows {"value": 319, "unit": "g"}
